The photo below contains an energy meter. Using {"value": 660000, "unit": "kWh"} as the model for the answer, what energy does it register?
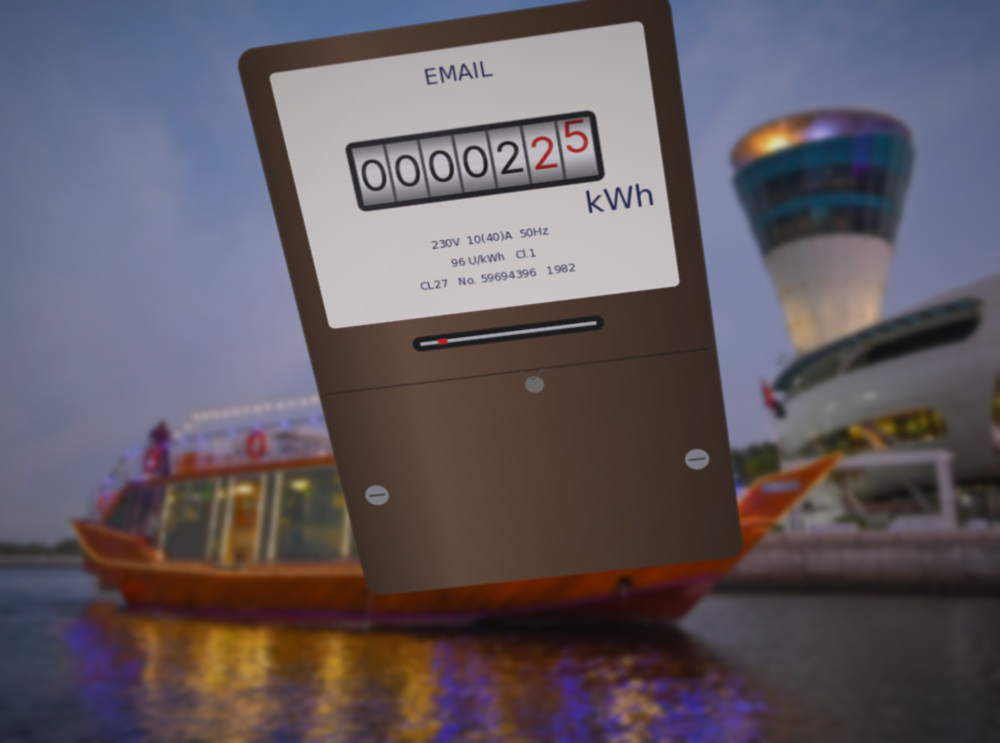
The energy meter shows {"value": 2.25, "unit": "kWh"}
